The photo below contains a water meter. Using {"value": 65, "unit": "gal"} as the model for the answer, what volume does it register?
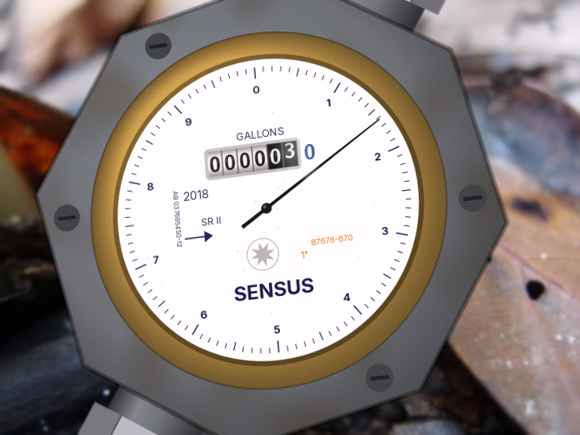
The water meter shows {"value": 31.6, "unit": "gal"}
